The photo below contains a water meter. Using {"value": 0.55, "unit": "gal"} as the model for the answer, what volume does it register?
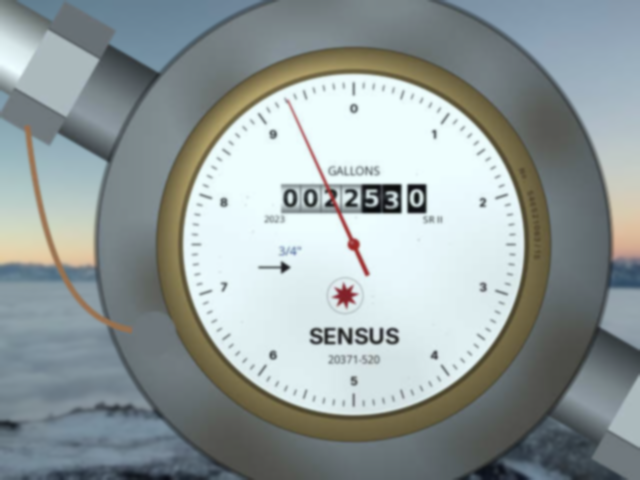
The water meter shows {"value": 22529.3, "unit": "gal"}
